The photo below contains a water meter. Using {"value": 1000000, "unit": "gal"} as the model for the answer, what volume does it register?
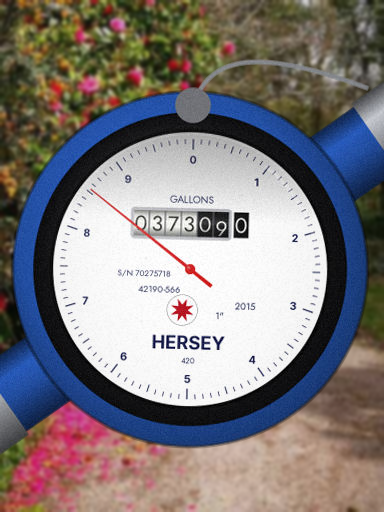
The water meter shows {"value": 373088.5, "unit": "gal"}
